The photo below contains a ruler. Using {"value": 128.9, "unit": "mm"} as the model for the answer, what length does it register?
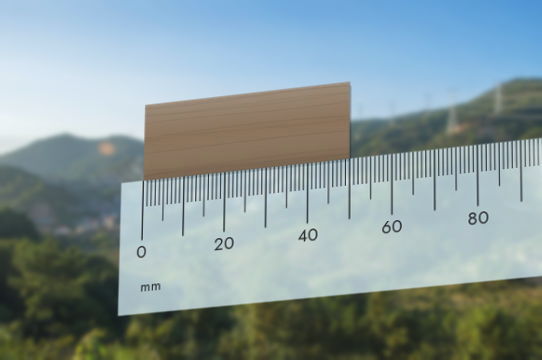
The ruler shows {"value": 50, "unit": "mm"}
